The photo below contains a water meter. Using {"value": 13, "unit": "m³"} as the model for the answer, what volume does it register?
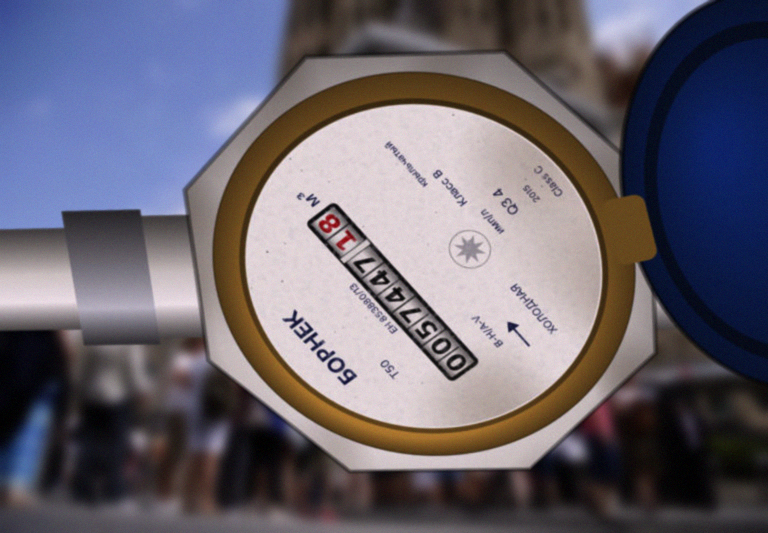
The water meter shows {"value": 57447.18, "unit": "m³"}
